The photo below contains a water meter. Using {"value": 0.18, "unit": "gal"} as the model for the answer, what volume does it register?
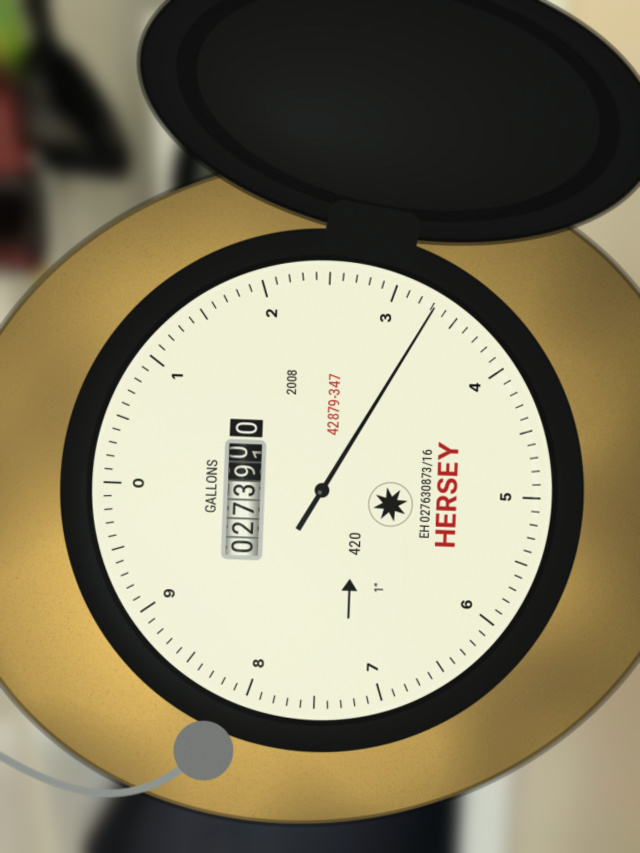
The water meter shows {"value": 273903.3, "unit": "gal"}
